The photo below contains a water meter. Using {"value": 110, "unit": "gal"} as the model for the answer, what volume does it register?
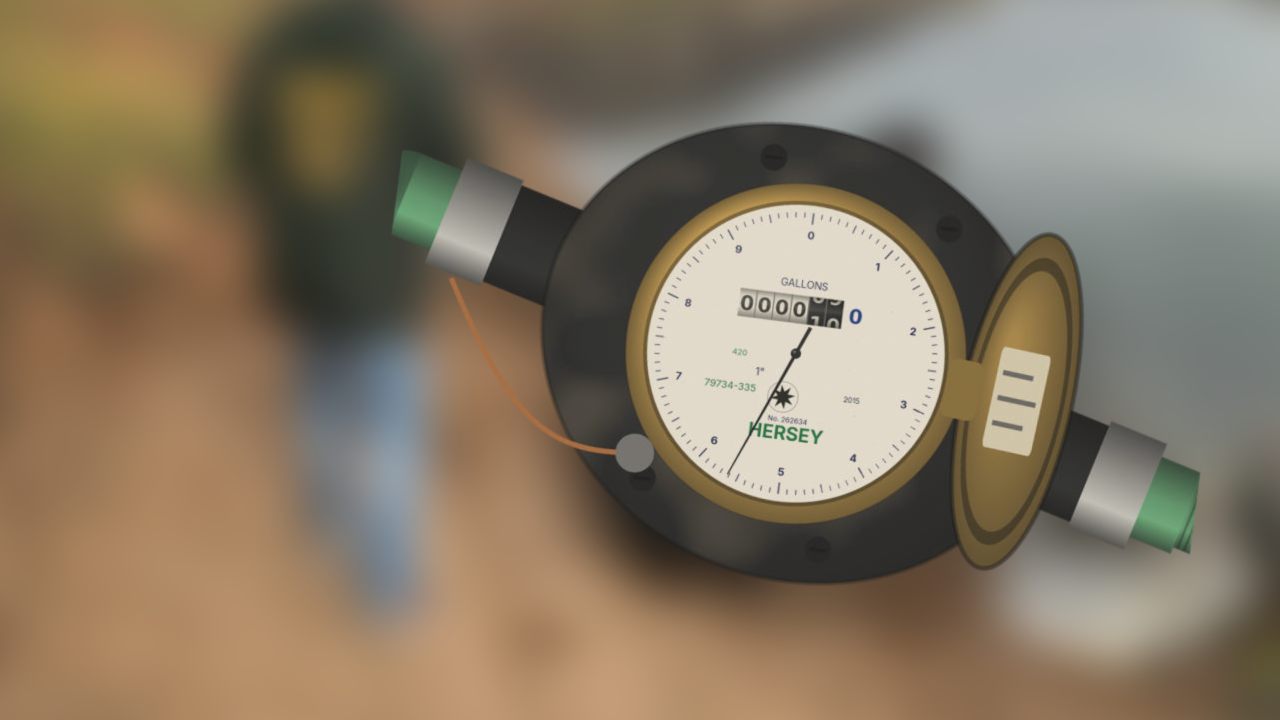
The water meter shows {"value": 95.6, "unit": "gal"}
